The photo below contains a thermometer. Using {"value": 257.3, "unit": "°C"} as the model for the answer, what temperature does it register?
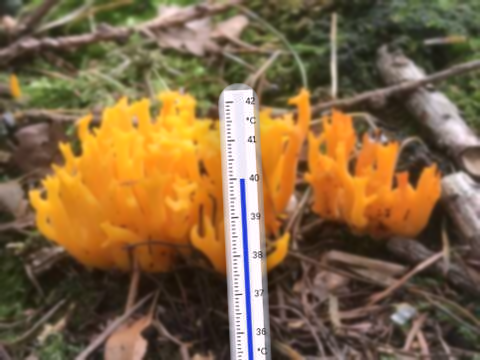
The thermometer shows {"value": 40, "unit": "°C"}
